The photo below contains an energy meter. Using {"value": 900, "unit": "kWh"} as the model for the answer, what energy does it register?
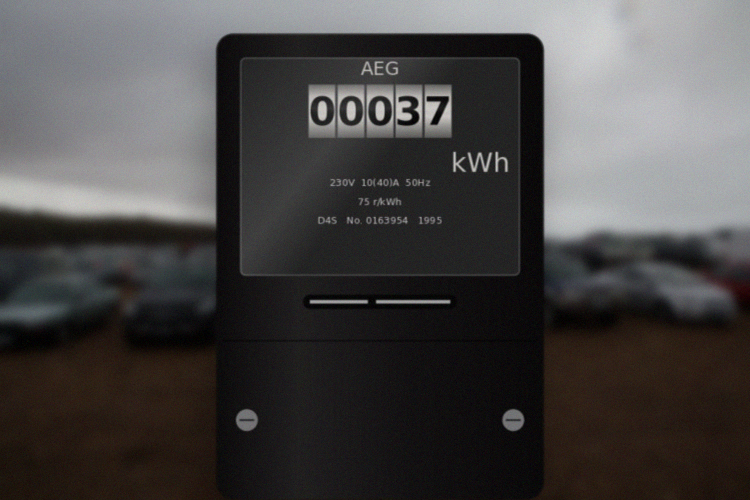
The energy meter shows {"value": 37, "unit": "kWh"}
